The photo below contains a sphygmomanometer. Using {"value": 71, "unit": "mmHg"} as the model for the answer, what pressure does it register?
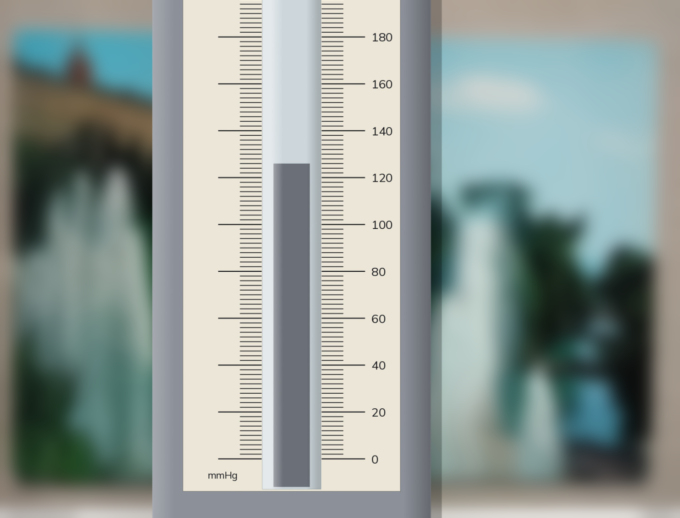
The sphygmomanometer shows {"value": 126, "unit": "mmHg"}
